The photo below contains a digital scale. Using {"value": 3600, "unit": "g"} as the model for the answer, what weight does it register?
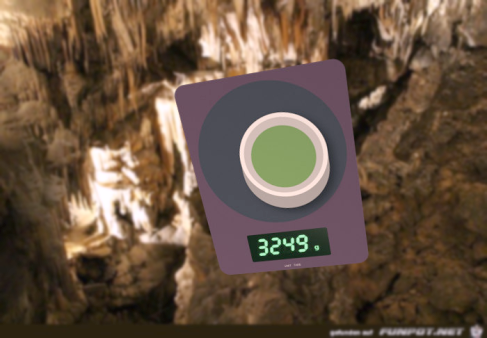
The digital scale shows {"value": 3249, "unit": "g"}
